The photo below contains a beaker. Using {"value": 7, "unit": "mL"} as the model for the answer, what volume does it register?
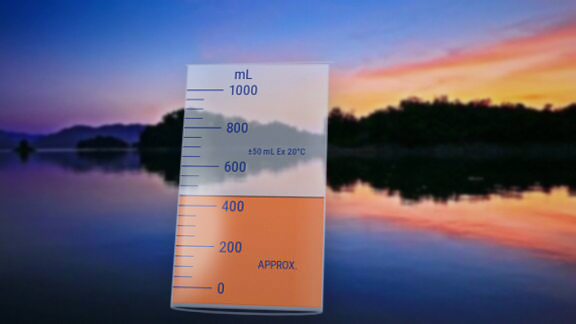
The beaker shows {"value": 450, "unit": "mL"}
